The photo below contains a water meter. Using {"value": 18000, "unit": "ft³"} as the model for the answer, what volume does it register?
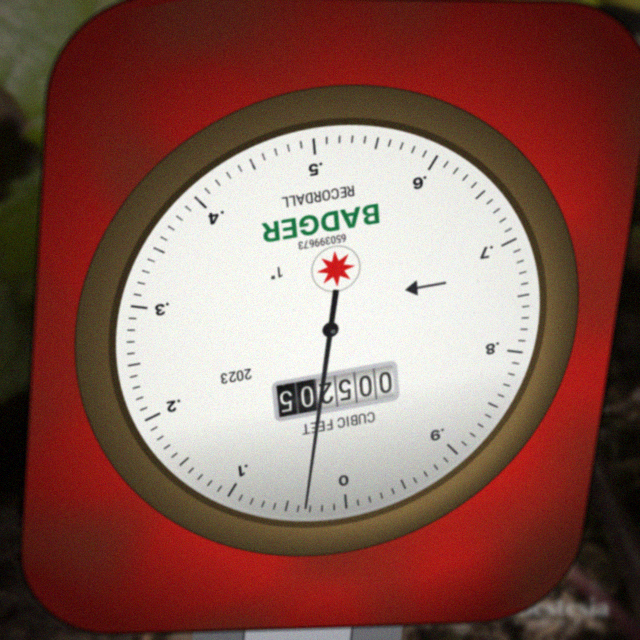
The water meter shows {"value": 5205.03, "unit": "ft³"}
